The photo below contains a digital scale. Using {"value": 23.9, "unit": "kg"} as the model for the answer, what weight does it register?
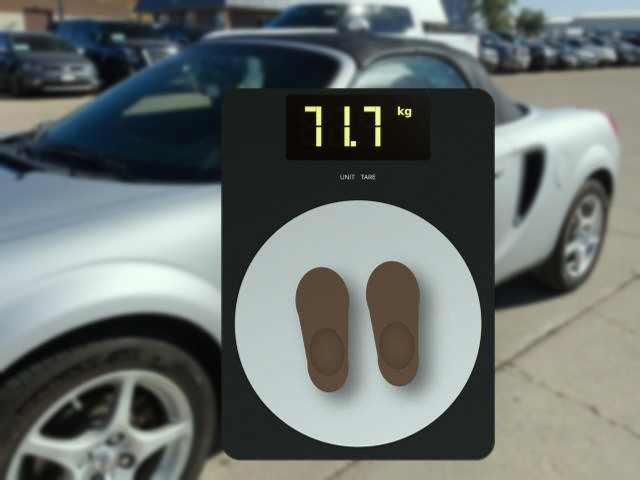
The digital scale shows {"value": 71.7, "unit": "kg"}
